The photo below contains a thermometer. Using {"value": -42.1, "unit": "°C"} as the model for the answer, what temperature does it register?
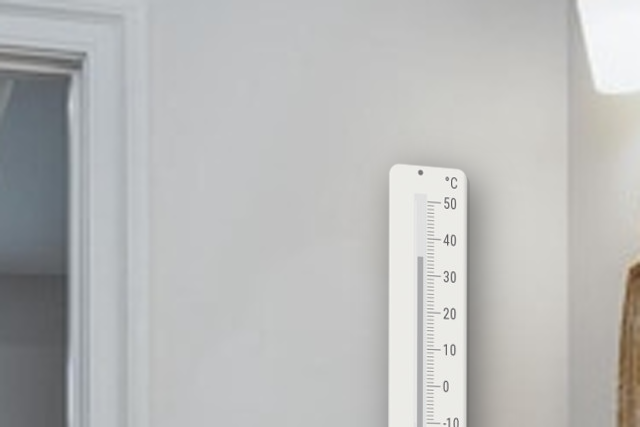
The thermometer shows {"value": 35, "unit": "°C"}
